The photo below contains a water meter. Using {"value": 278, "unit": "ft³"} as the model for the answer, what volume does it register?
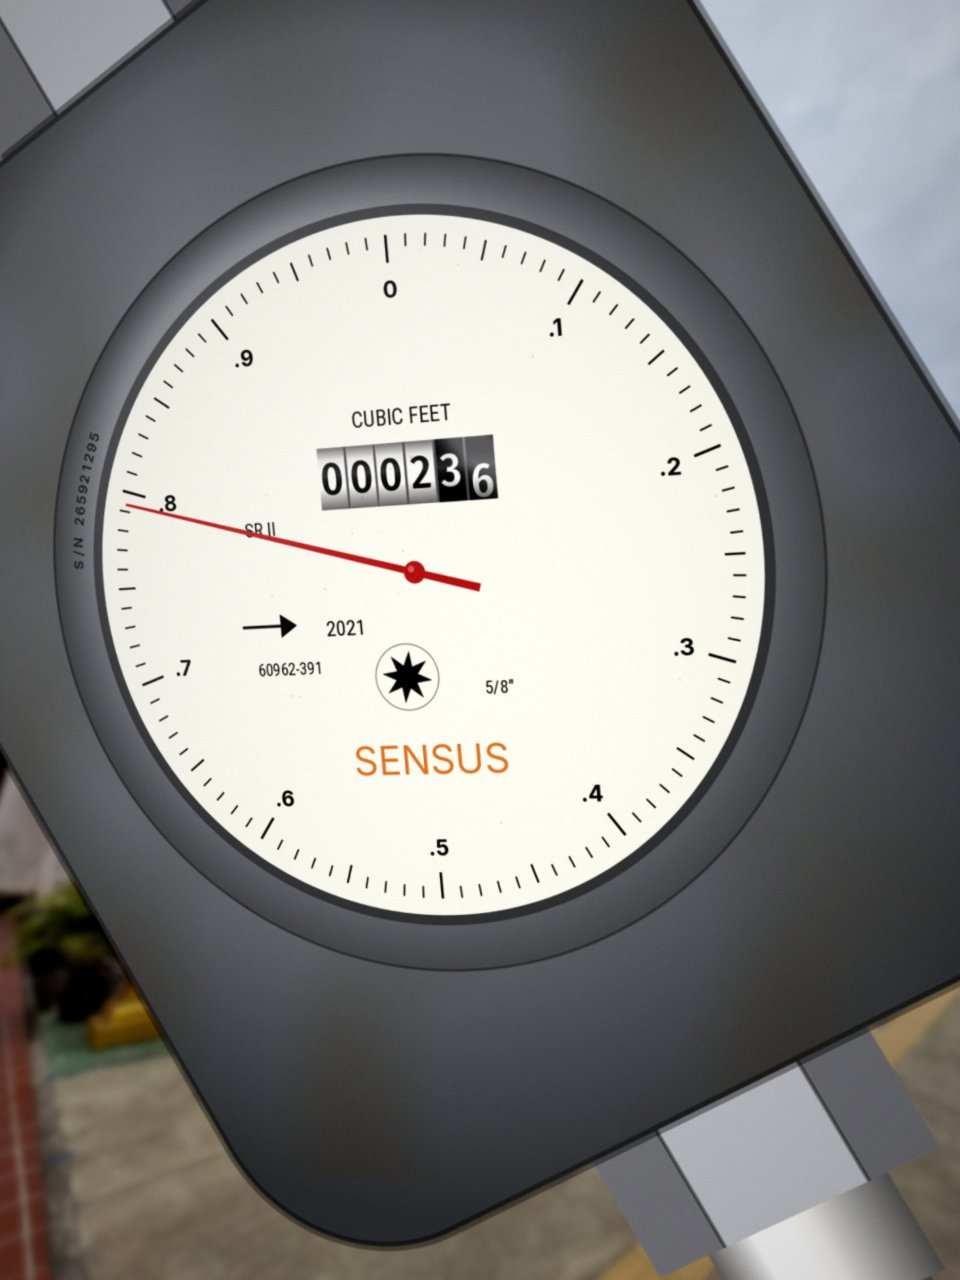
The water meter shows {"value": 235.79, "unit": "ft³"}
